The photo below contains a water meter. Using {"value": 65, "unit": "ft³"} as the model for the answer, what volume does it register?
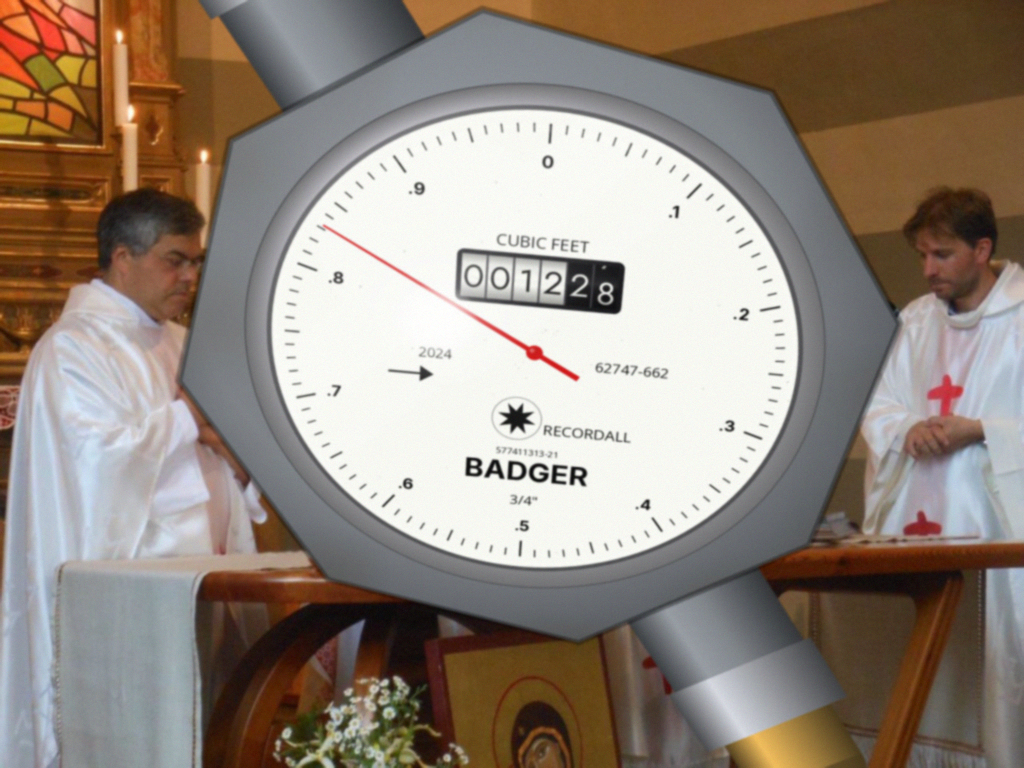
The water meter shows {"value": 1227.83, "unit": "ft³"}
